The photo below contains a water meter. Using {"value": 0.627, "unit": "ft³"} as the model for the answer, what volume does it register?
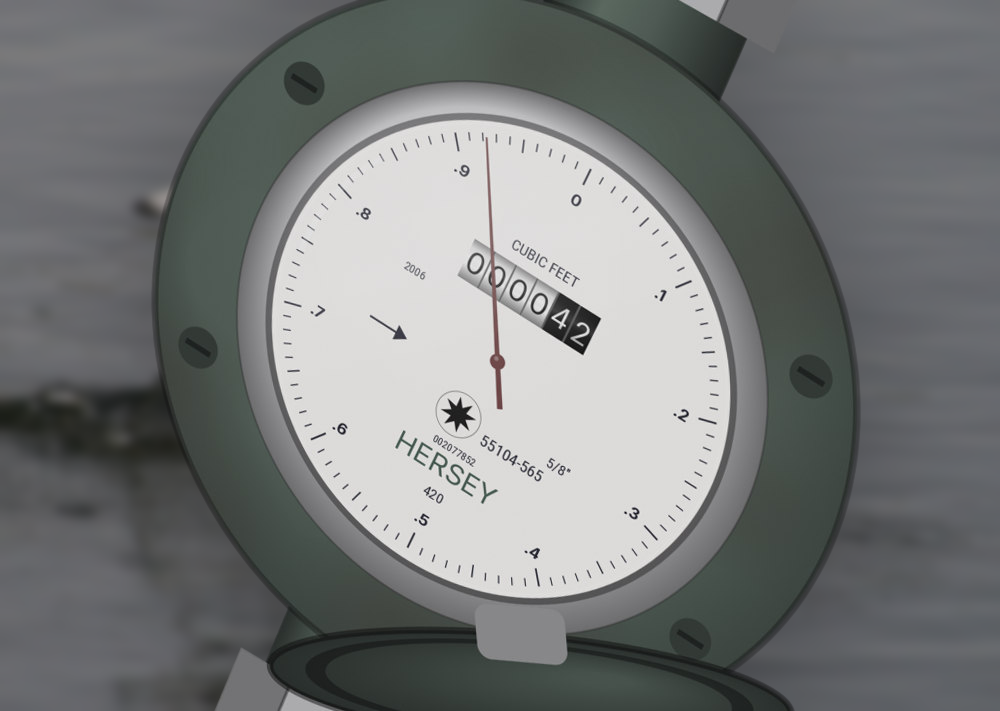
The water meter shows {"value": 41.92, "unit": "ft³"}
